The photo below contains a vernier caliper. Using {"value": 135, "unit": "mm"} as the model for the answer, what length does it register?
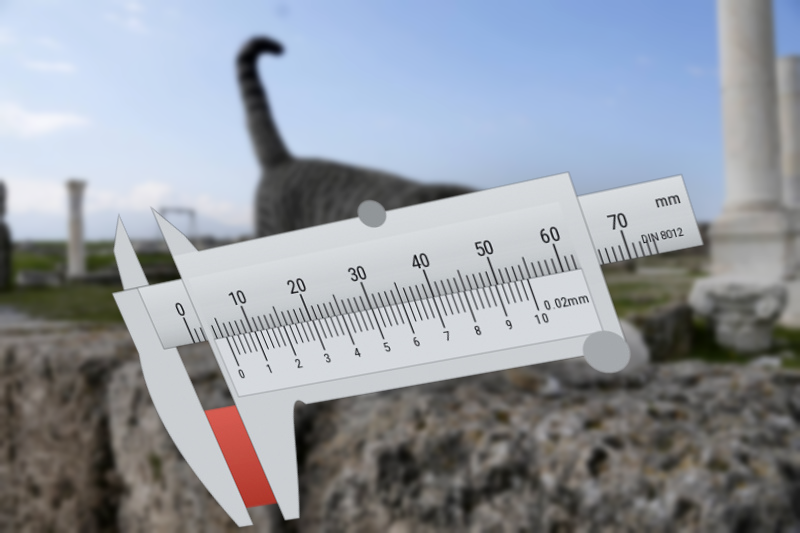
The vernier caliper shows {"value": 5.6, "unit": "mm"}
